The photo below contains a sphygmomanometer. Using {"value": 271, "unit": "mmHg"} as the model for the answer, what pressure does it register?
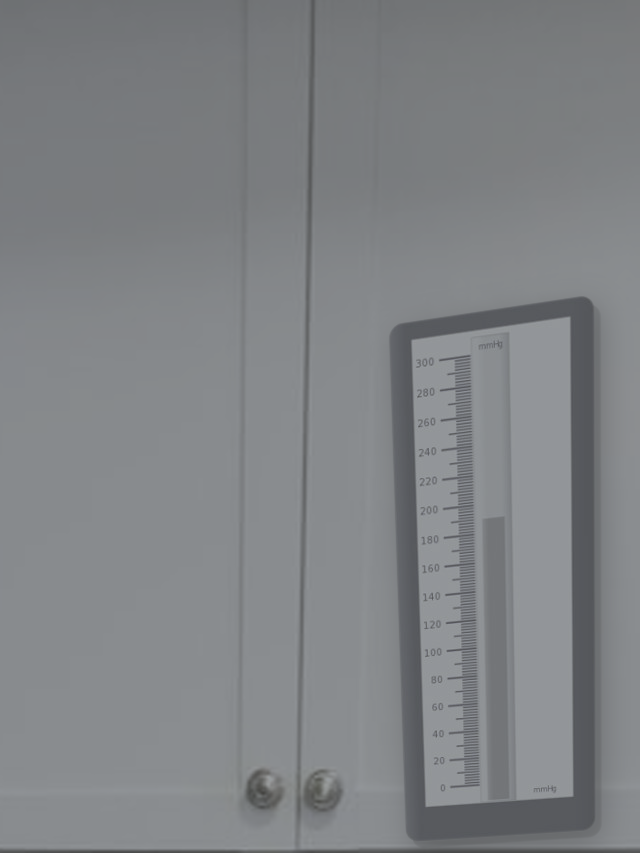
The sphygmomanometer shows {"value": 190, "unit": "mmHg"}
